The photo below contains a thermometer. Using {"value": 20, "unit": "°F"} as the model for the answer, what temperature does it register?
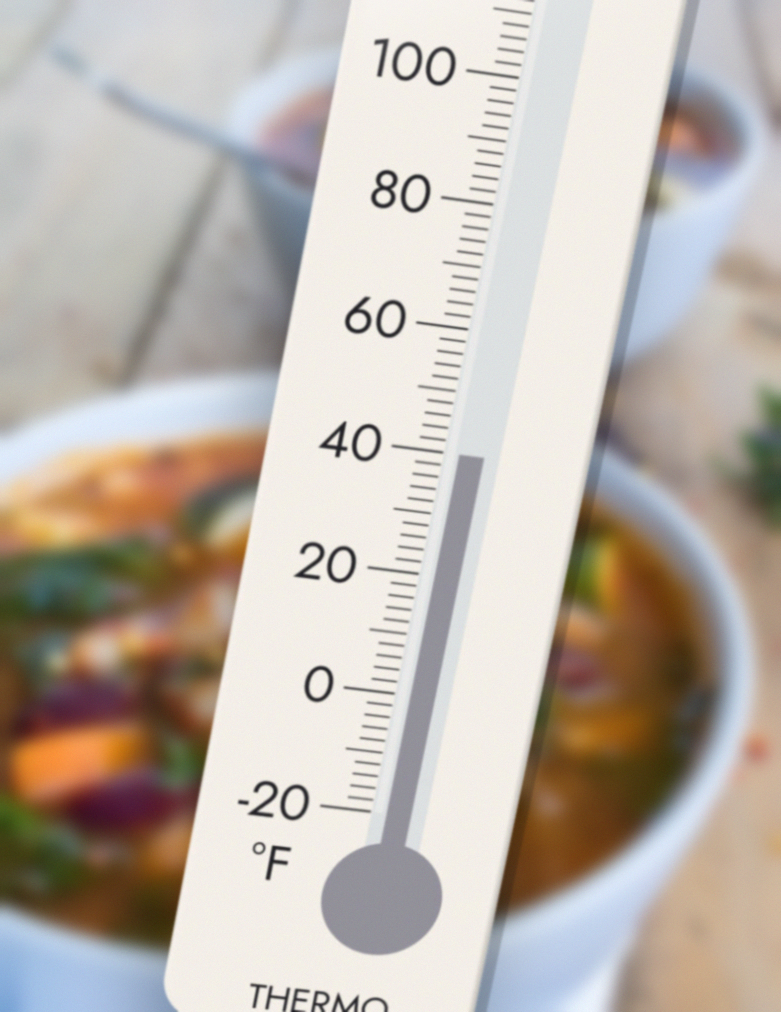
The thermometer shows {"value": 40, "unit": "°F"}
